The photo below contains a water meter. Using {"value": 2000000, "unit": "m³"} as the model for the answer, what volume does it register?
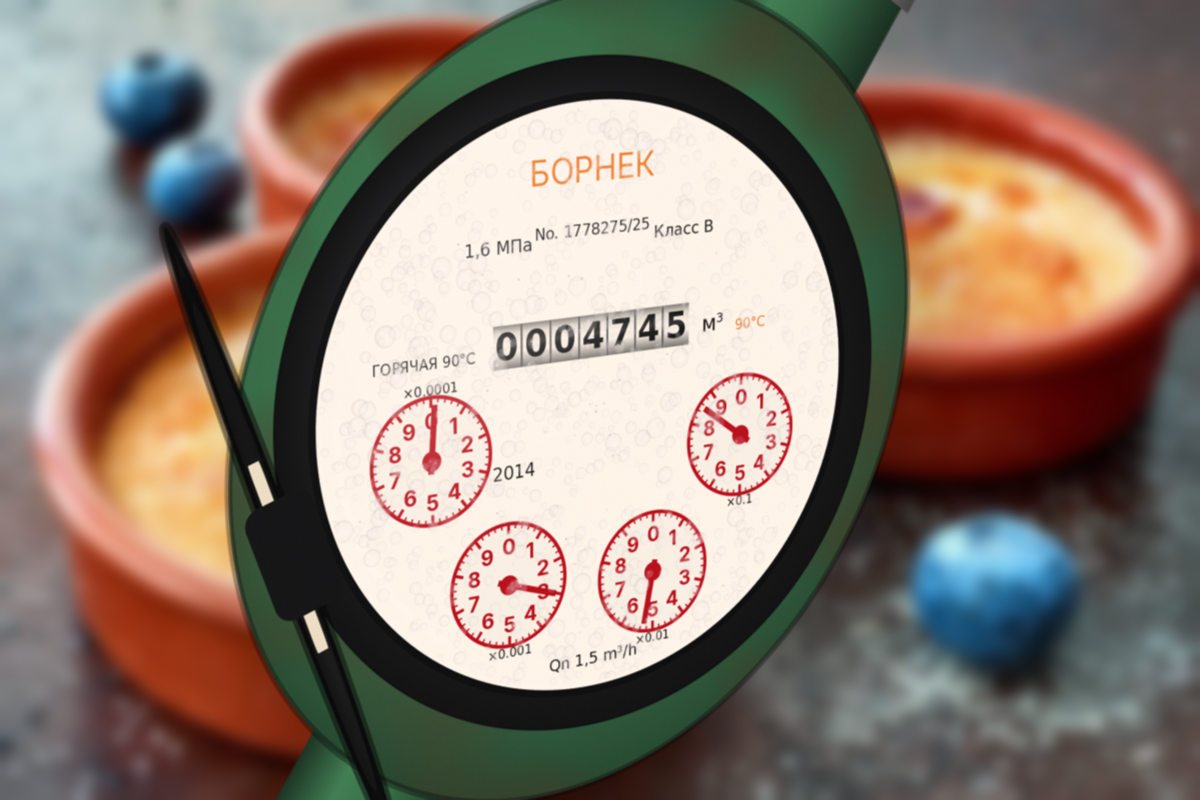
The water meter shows {"value": 4745.8530, "unit": "m³"}
